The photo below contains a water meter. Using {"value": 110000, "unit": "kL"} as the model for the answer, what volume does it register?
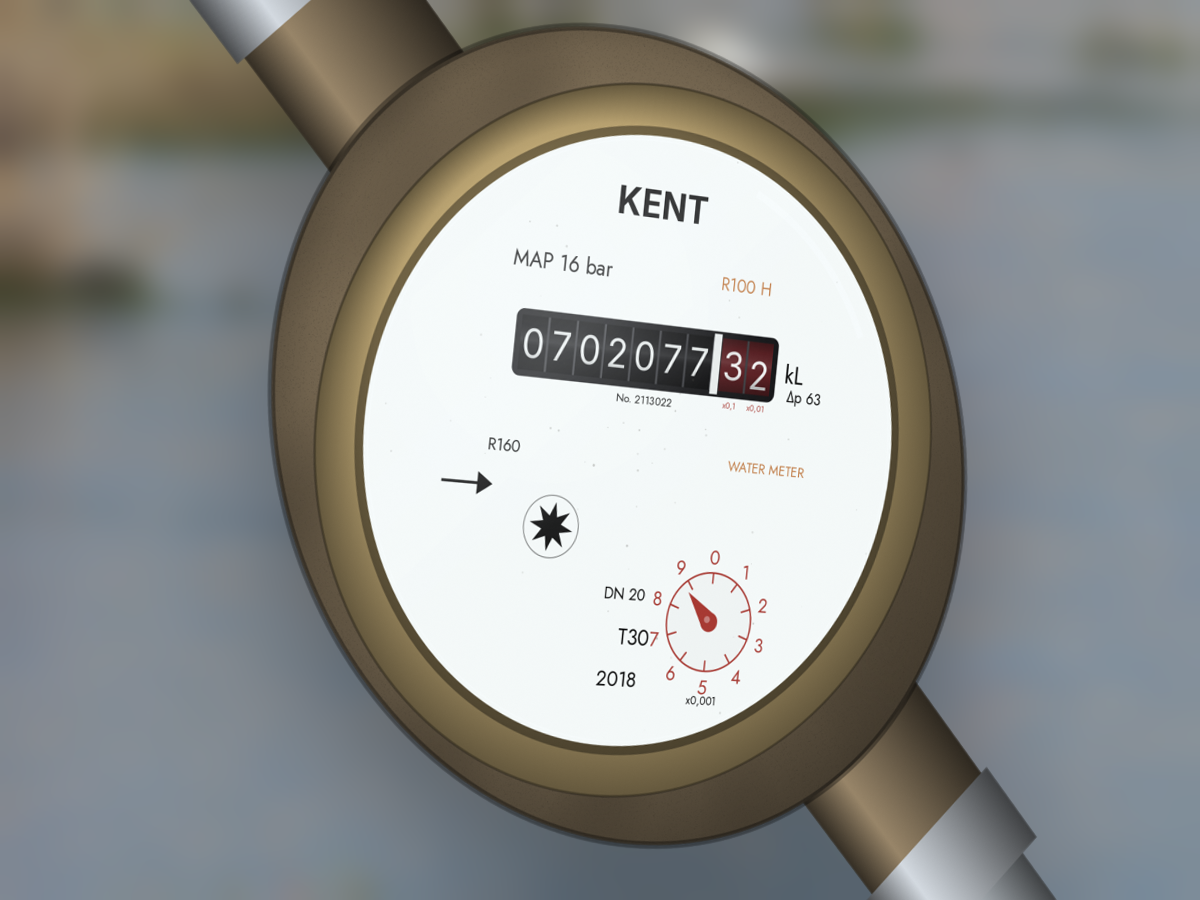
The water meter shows {"value": 702077.318, "unit": "kL"}
